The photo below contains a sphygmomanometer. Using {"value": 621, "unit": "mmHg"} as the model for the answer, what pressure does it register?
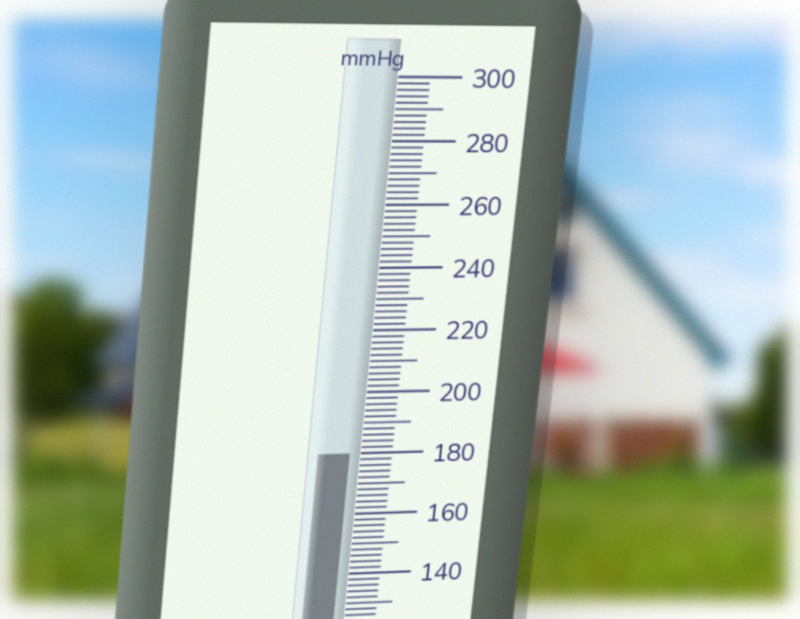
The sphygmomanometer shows {"value": 180, "unit": "mmHg"}
